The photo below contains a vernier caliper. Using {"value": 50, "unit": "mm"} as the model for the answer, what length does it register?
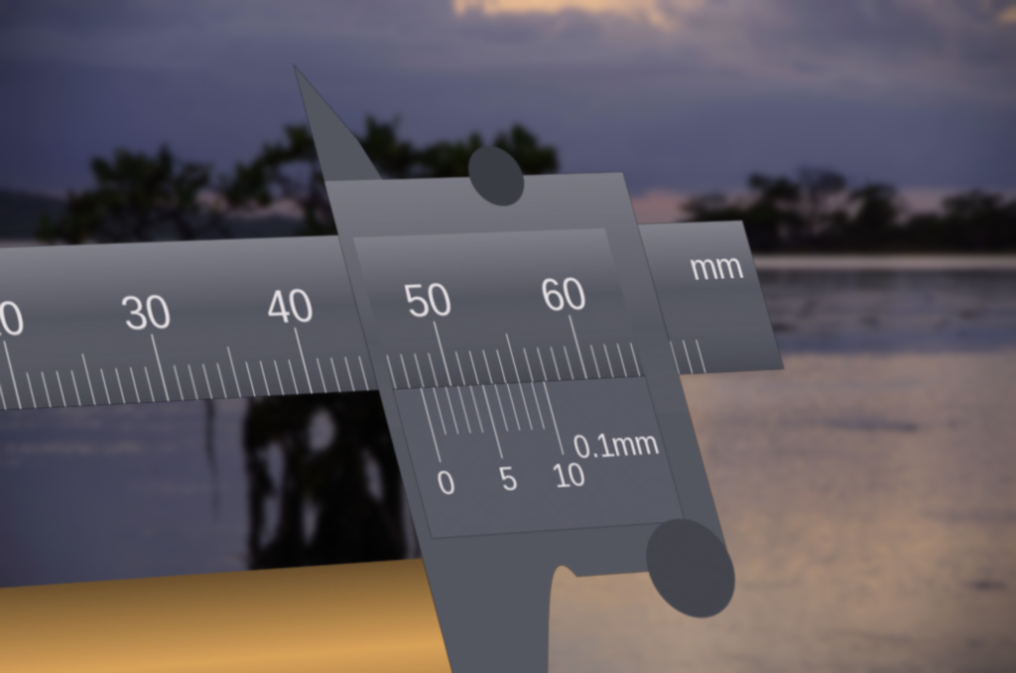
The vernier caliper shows {"value": 47.8, "unit": "mm"}
